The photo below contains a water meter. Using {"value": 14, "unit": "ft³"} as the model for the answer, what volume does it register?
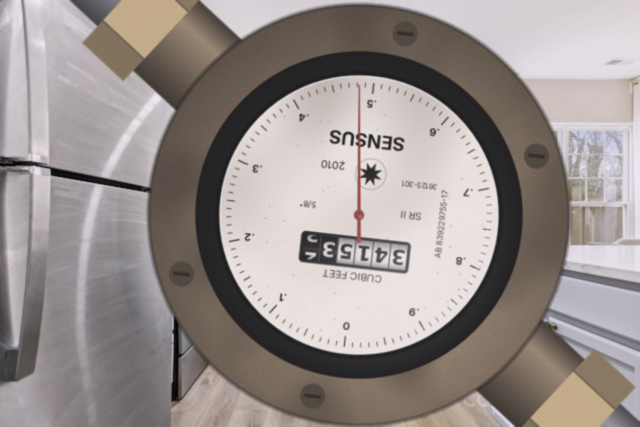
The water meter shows {"value": 341532.48, "unit": "ft³"}
